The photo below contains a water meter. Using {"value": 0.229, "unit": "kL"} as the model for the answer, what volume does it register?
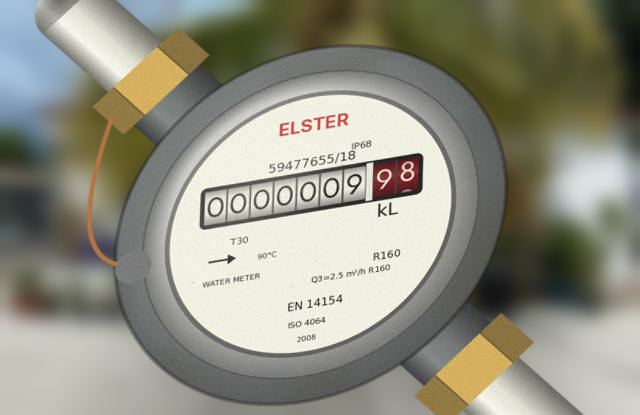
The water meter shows {"value": 9.98, "unit": "kL"}
